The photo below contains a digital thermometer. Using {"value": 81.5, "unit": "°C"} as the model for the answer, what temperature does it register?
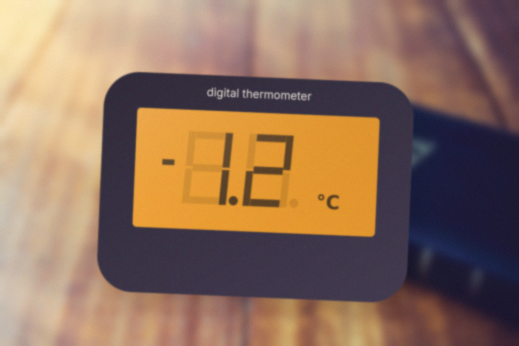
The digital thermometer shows {"value": -1.2, "unit": "°C"}
